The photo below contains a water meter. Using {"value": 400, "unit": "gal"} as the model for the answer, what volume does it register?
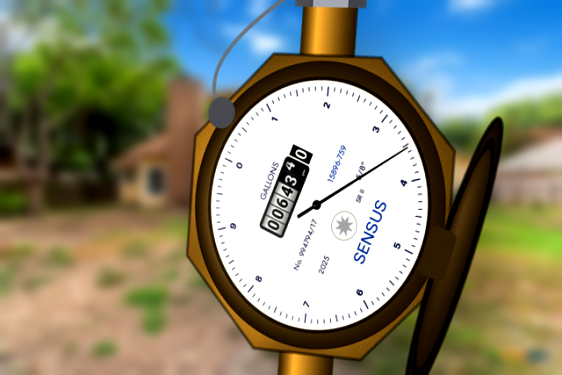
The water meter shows {"value": 64343.5, "unit": "gal"}
